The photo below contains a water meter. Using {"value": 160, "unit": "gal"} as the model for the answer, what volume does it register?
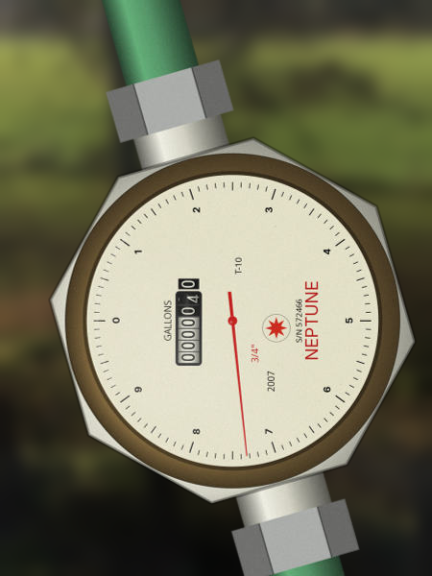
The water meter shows {"value": 37.3, "unit": "gal"}
